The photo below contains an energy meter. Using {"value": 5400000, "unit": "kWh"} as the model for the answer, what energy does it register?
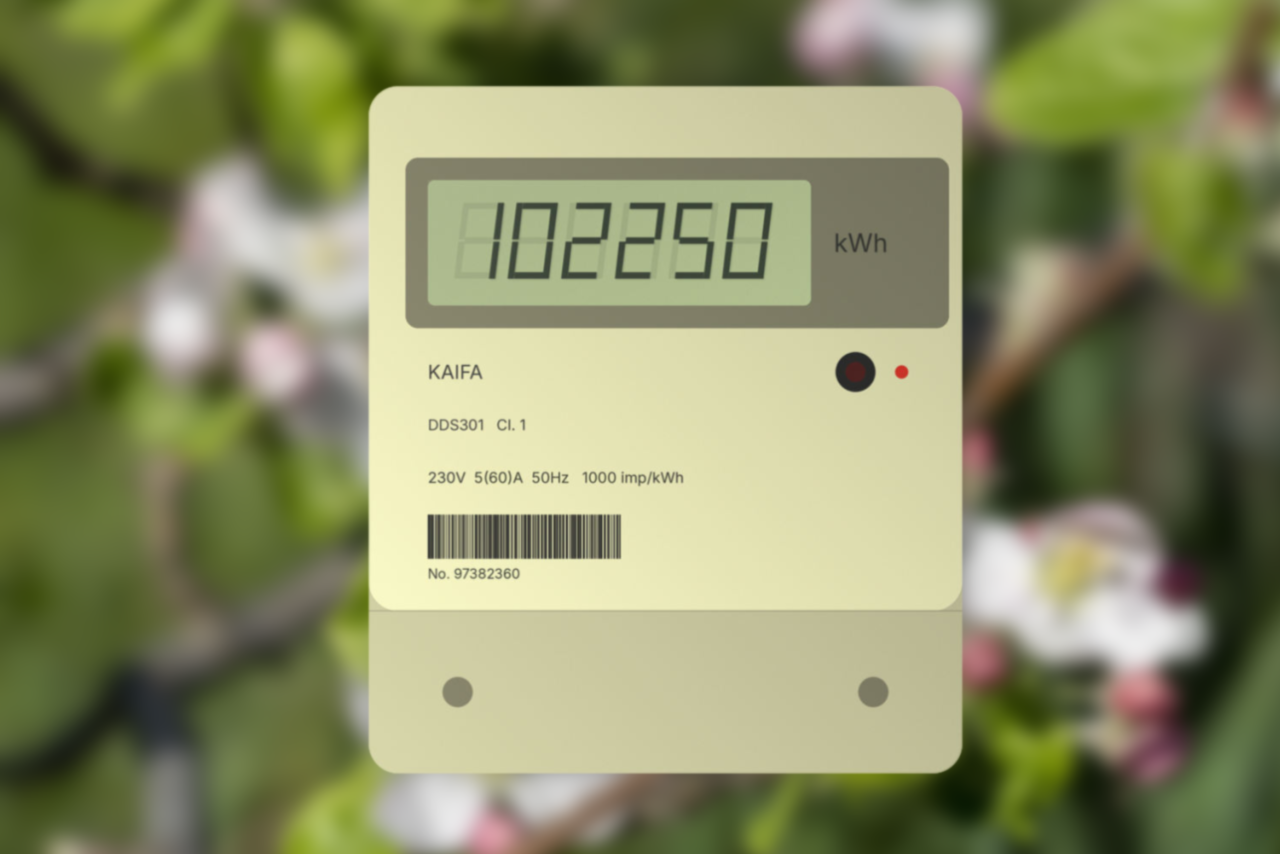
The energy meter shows {"value": 102250, "unit": "kWh"}
